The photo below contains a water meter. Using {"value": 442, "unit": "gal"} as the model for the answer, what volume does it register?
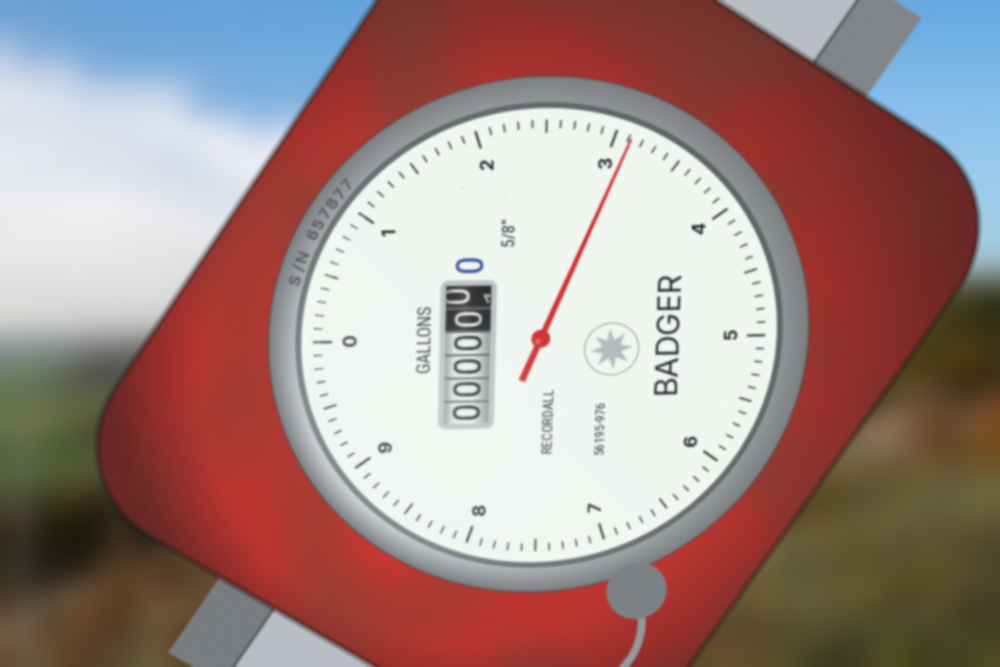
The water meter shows {"value": 3.1, "unit": "gal"}
